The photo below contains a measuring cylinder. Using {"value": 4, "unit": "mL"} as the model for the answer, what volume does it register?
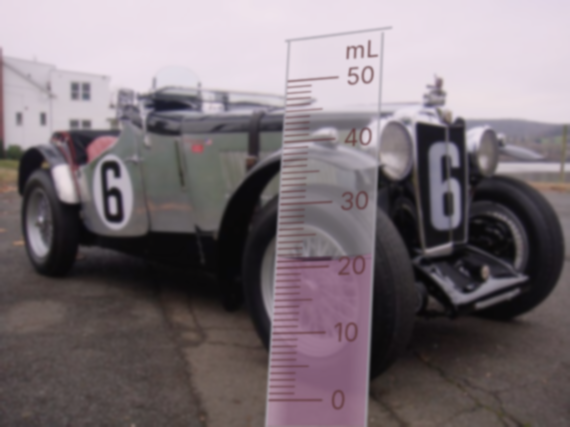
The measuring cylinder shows {"value": 21, "unit": "mL"}
